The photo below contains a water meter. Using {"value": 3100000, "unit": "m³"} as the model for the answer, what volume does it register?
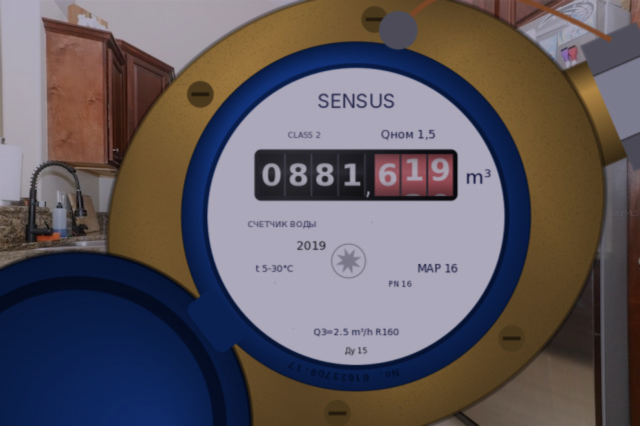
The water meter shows {"value": 881.619, "unit": "m³"}
